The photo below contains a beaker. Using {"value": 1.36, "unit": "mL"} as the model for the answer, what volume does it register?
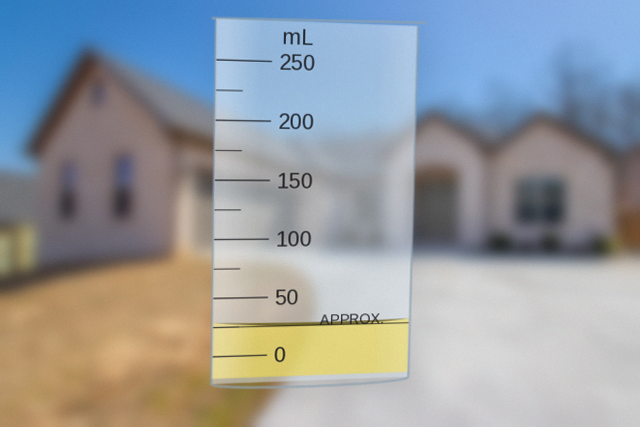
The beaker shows {"value": 25, "unit": "mL"}
